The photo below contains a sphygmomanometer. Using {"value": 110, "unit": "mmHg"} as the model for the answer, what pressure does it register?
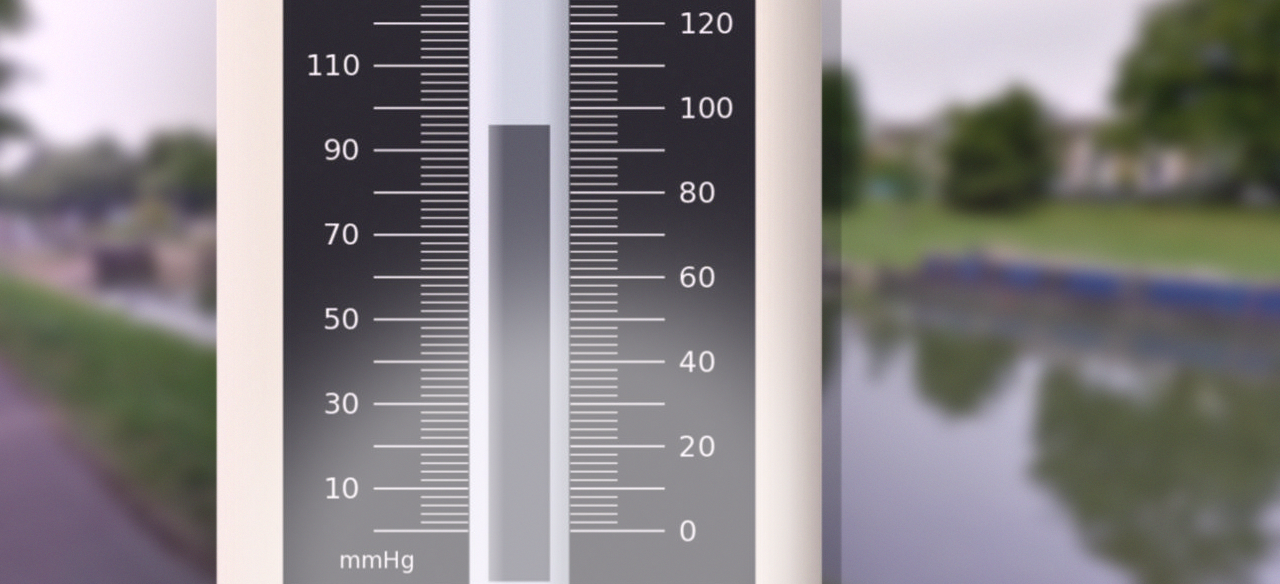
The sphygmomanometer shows {"value": 96, "unit": "mmHg"}
